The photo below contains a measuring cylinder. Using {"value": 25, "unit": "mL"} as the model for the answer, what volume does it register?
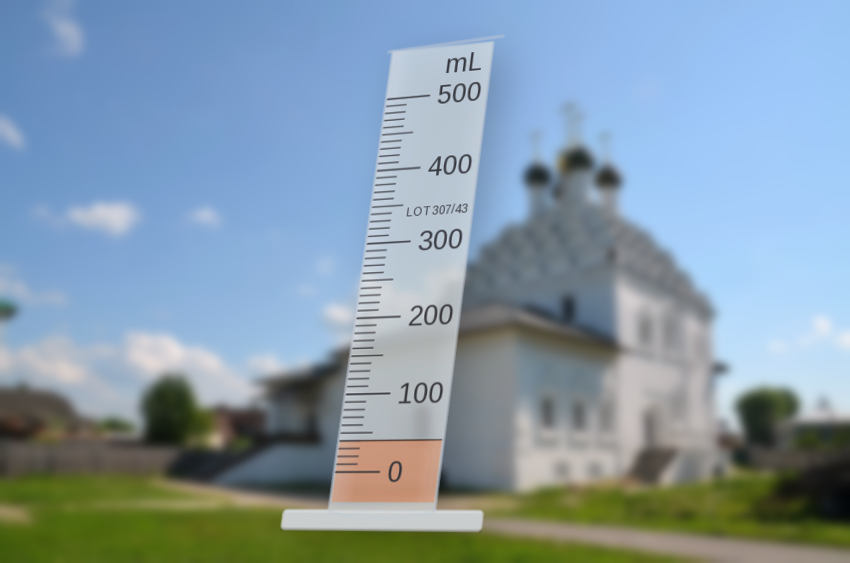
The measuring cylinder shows {"value": 40, "unit": "mL"}
